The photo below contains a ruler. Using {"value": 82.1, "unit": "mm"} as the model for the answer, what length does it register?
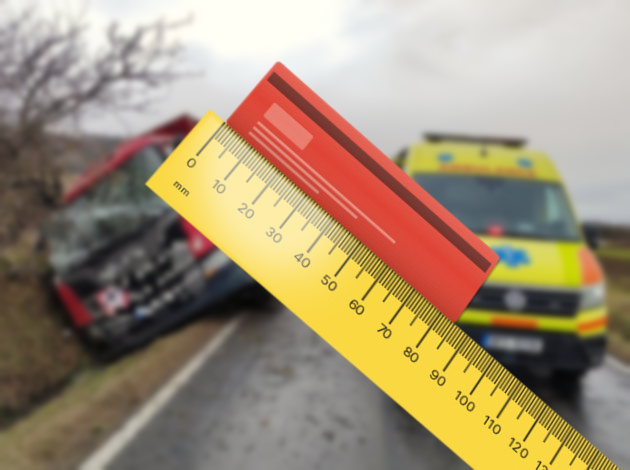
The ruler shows {"value": 85, "unit": "mm"}
